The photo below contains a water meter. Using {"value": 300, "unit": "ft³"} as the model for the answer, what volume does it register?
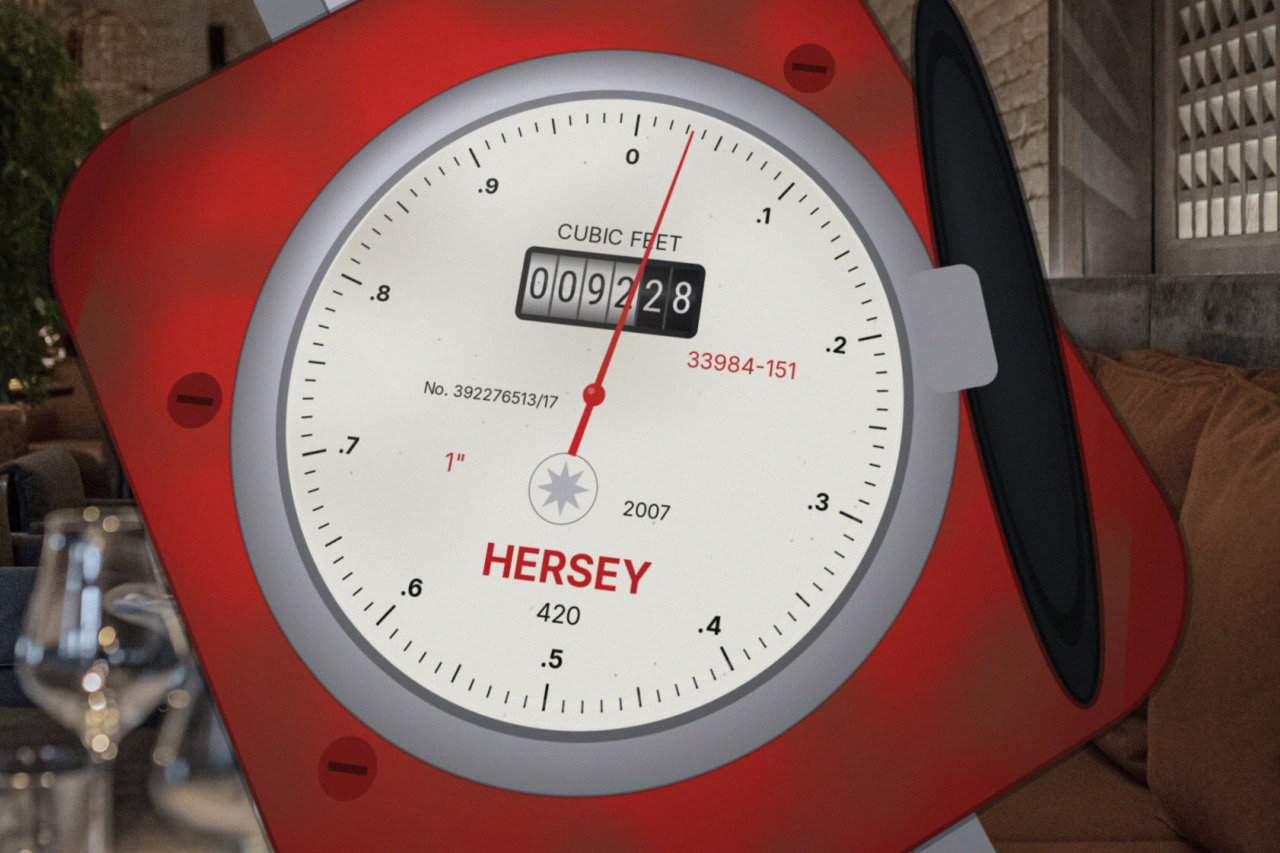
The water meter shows {"value": 9228.03, "unit": "ft³"}
